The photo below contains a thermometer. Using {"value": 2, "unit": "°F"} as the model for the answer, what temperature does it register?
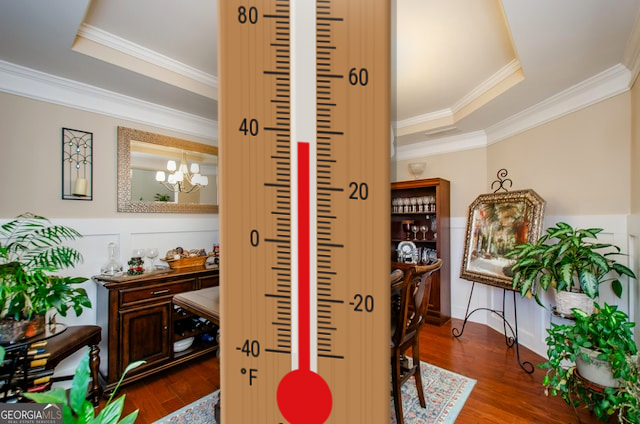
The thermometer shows {"value": 36, "unit": "°F"}
